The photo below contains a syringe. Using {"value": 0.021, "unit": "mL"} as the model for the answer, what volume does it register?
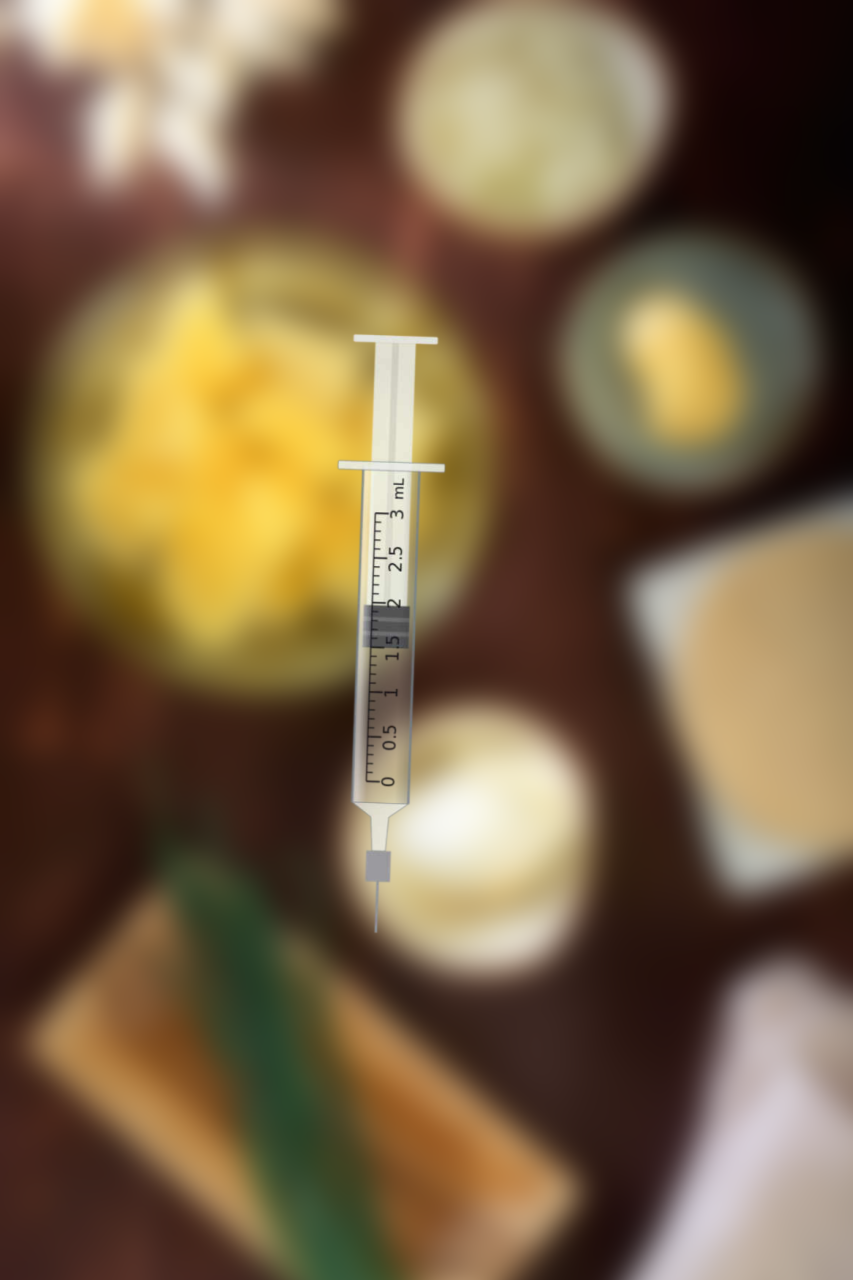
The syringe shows {"value": 1.5, "unit": "mL"}
